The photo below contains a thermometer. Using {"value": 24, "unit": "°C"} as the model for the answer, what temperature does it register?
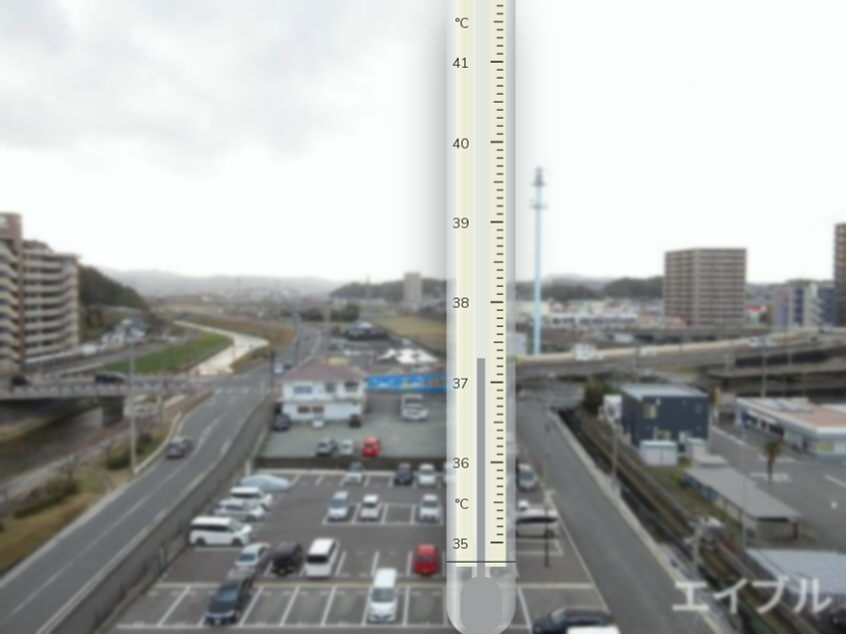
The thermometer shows {"value": 37.3, "unit": "°C"}
